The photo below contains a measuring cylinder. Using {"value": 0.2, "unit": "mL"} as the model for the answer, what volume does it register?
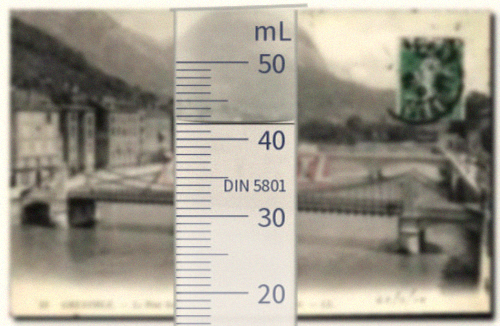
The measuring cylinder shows {"value": 42, "unit": "mL"}
